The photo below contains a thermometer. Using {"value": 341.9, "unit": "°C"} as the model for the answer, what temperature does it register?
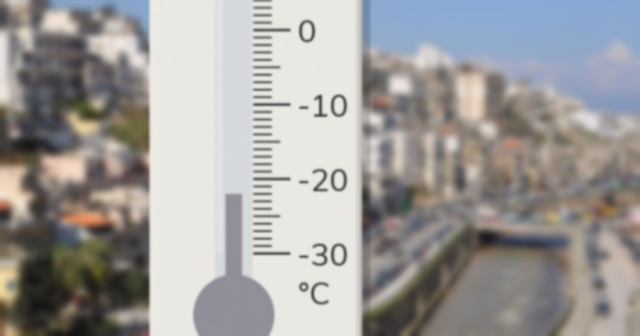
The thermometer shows {"value": -22, "unit": "°C"}
